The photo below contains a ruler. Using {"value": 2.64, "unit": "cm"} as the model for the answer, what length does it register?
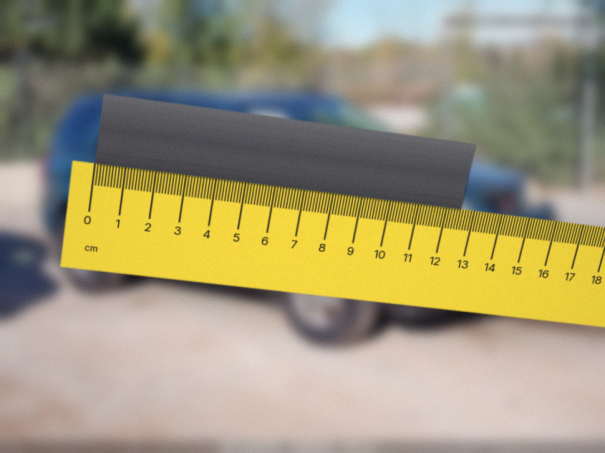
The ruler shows {"value": 12.5, "unit": "cm"}
